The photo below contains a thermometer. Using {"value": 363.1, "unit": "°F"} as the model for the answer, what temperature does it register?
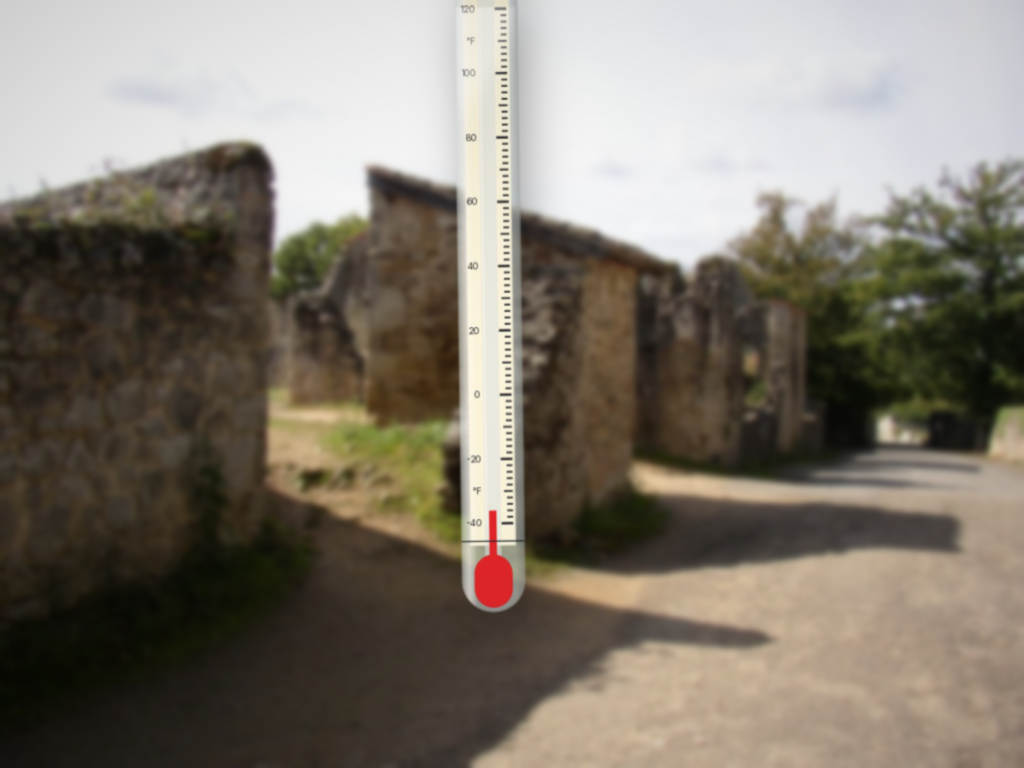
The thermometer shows {"value": -36, "unit": "°F"}
